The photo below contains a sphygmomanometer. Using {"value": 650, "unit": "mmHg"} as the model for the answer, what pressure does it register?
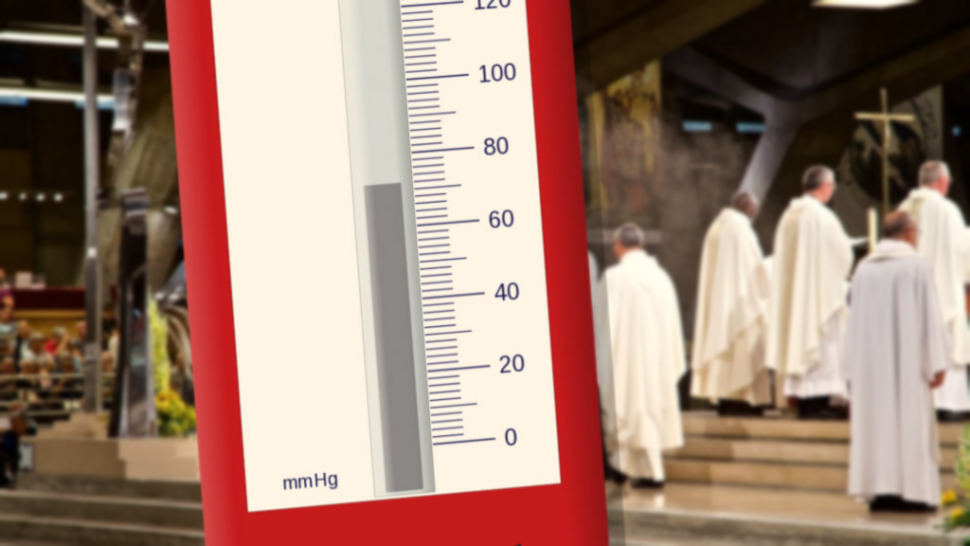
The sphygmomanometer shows {"value": 72, "unit": "mmHg"}
